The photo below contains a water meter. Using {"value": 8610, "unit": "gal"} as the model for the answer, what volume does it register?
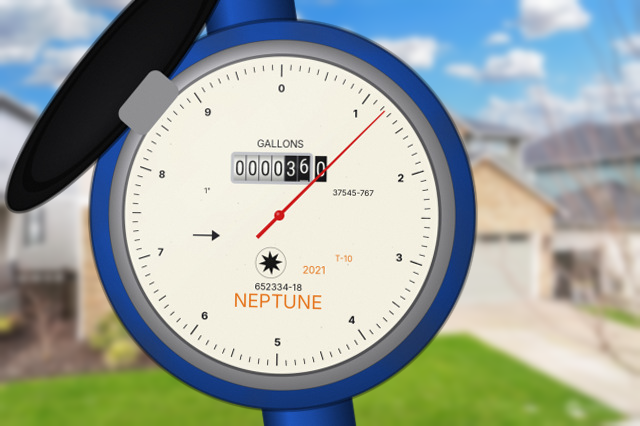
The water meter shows {"value": 361.2, "unit": "gal"}
